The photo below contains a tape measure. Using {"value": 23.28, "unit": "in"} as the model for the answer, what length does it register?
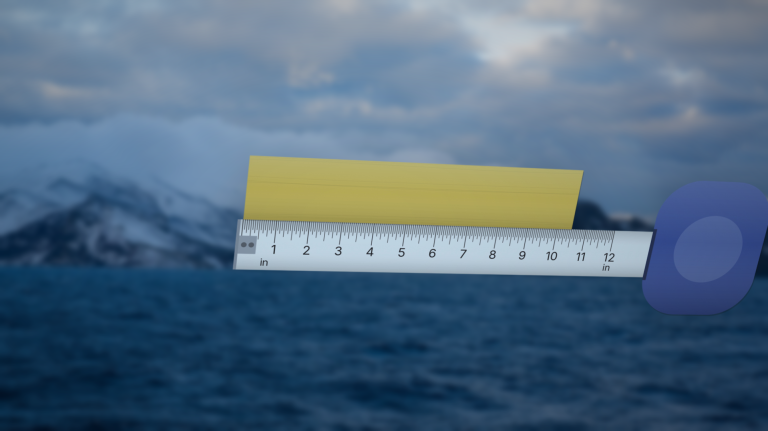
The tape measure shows {"value": 10.5, "unit": "in"}
